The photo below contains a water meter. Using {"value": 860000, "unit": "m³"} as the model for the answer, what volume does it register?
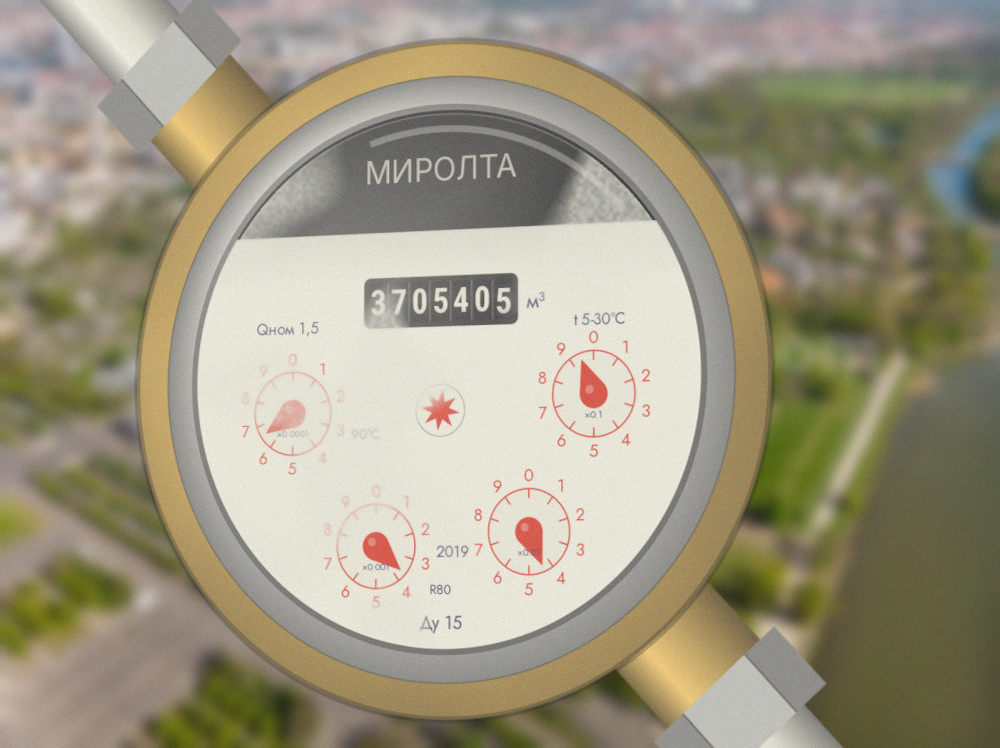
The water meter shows {"value": 3705404.9436, "unit": "m³"}
